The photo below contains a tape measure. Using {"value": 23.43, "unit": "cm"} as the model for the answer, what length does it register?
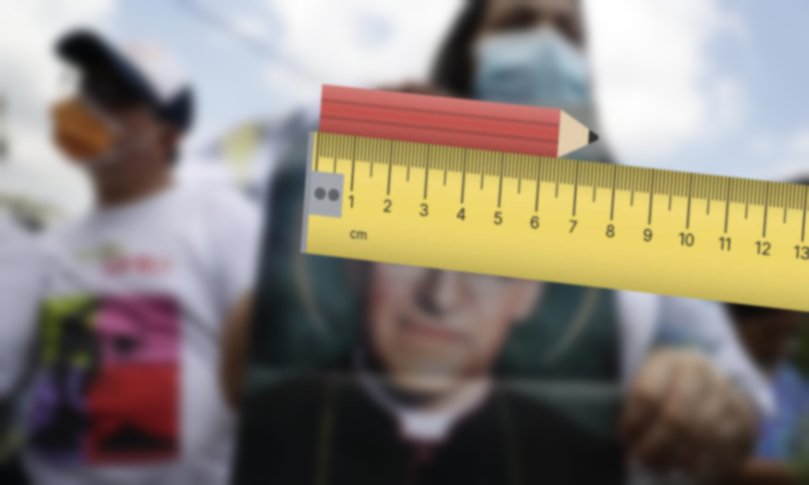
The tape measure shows {"value": 7.5, "unit": "cm"}
